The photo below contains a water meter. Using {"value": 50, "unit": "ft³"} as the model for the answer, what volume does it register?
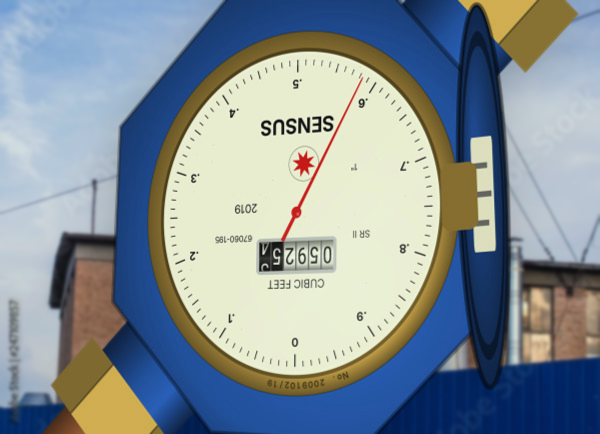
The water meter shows {"value": 59253.58, "unit": "ft³"}
